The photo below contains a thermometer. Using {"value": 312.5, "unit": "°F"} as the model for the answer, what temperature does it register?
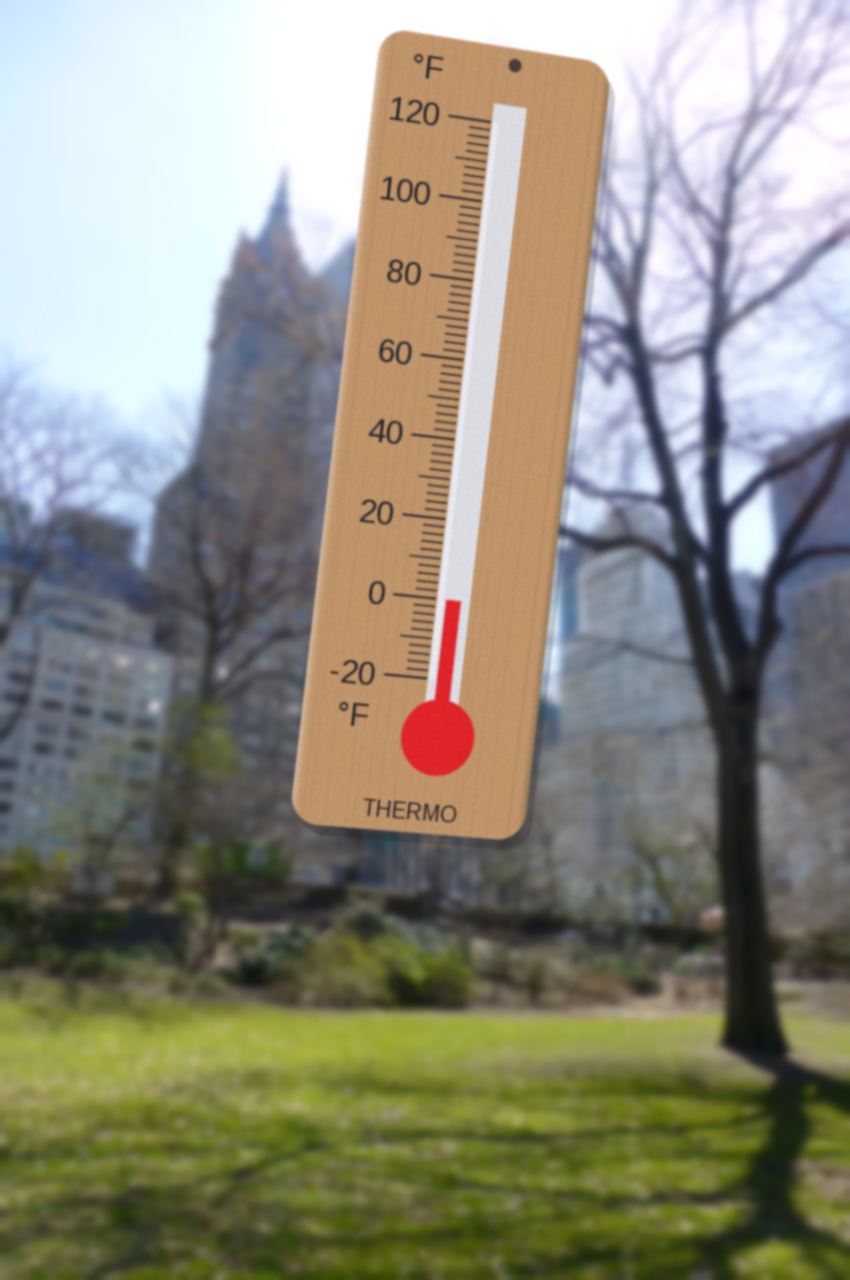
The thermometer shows {"value": 0, "unit": "°F"}
